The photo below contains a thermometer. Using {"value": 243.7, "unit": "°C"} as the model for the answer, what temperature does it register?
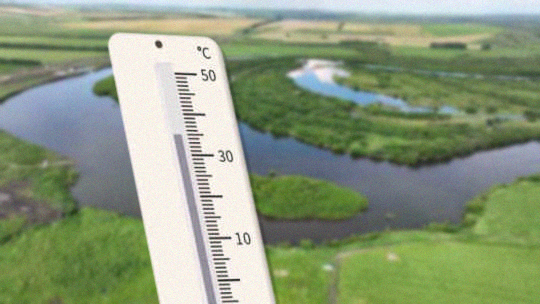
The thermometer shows {"value": 35, "unit": "°C"}
